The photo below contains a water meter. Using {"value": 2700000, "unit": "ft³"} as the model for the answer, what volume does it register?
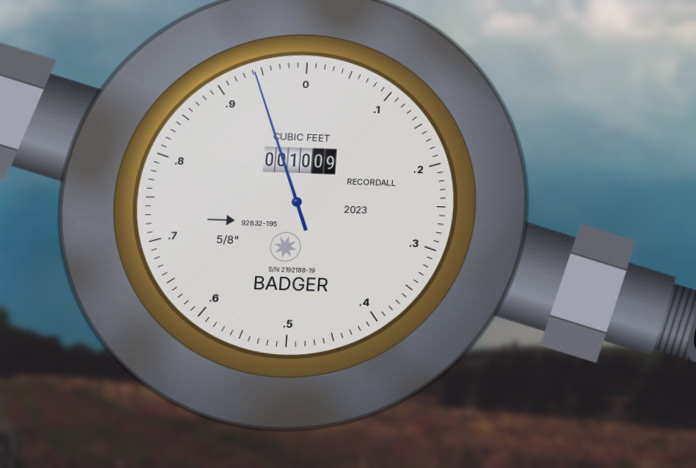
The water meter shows {"value": 1008.94, "unit": "ft³"}
